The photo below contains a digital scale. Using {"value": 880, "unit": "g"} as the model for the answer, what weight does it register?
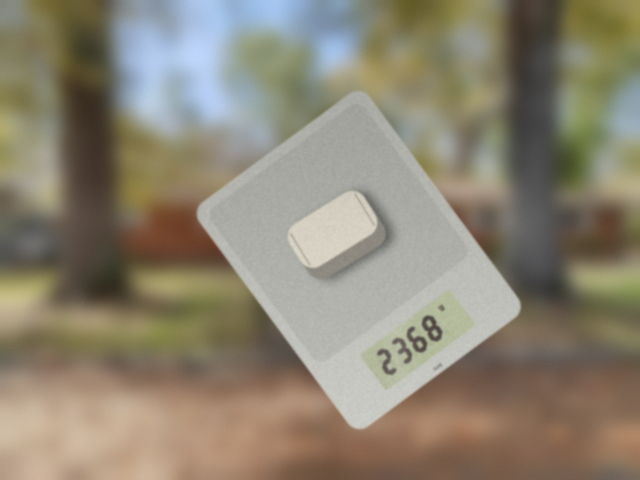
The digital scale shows {"value": 2368, "unit": "g"}
